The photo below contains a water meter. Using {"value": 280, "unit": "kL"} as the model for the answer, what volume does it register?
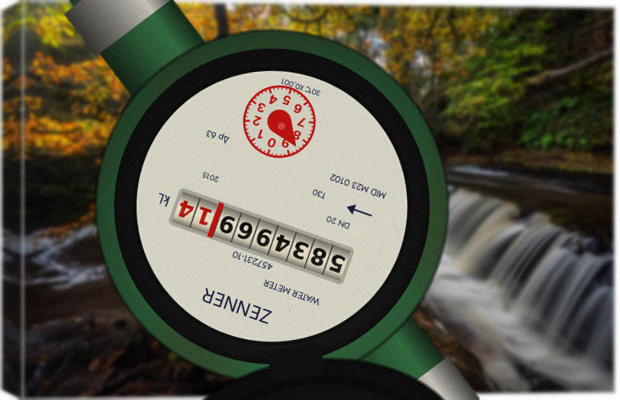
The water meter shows {"value": 5834969.148, "unit": "kL"}
